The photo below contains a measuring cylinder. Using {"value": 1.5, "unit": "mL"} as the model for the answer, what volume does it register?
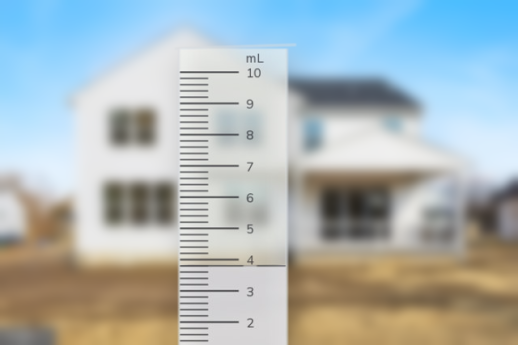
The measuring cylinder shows {"value": 3.8, "unit": "mL"}
